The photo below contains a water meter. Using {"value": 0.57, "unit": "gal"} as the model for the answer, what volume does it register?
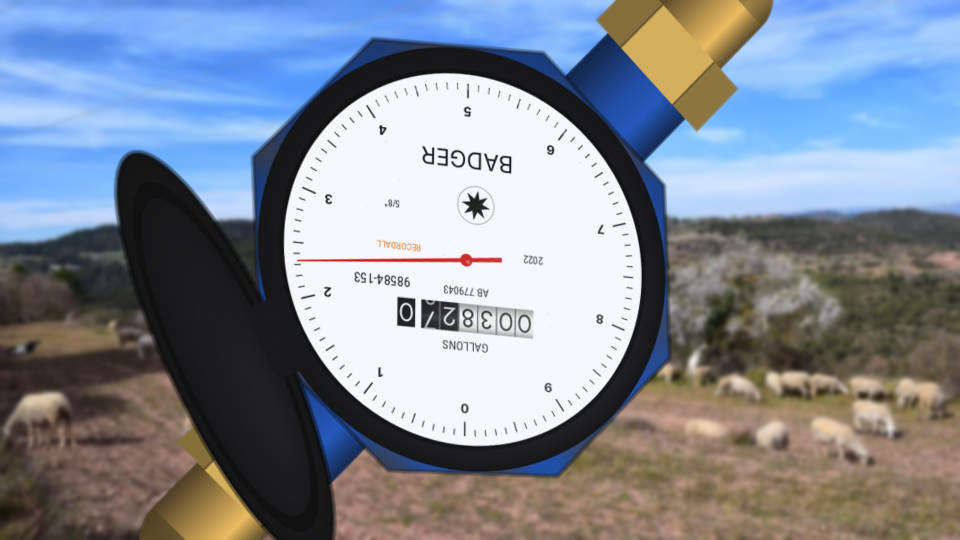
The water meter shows {"value": 38272.3, "unit": "gal"}
